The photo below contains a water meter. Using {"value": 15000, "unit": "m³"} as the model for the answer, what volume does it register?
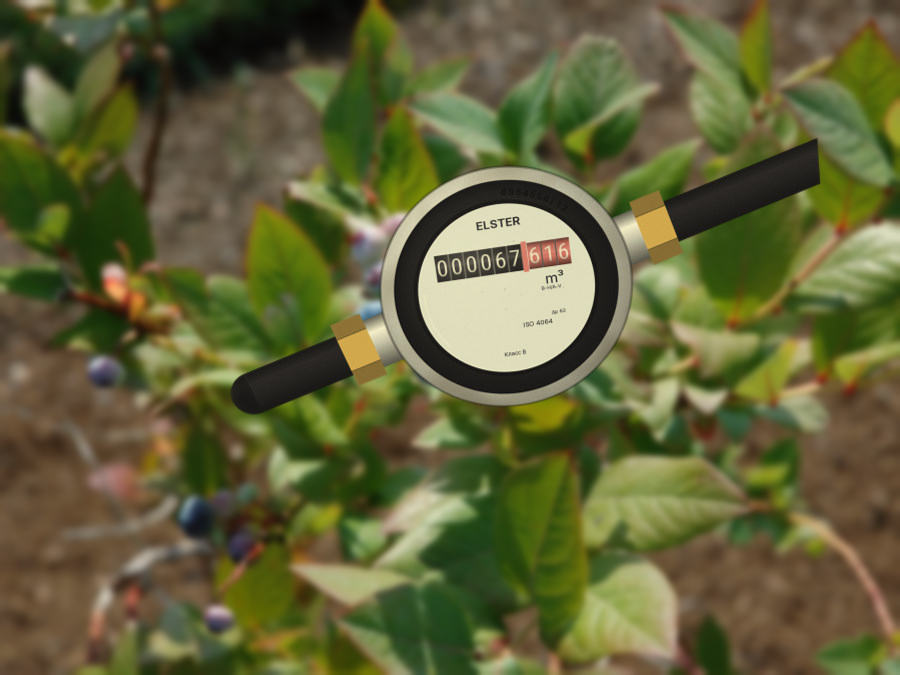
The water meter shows {"value": 67.616, "unit": "m³"}
